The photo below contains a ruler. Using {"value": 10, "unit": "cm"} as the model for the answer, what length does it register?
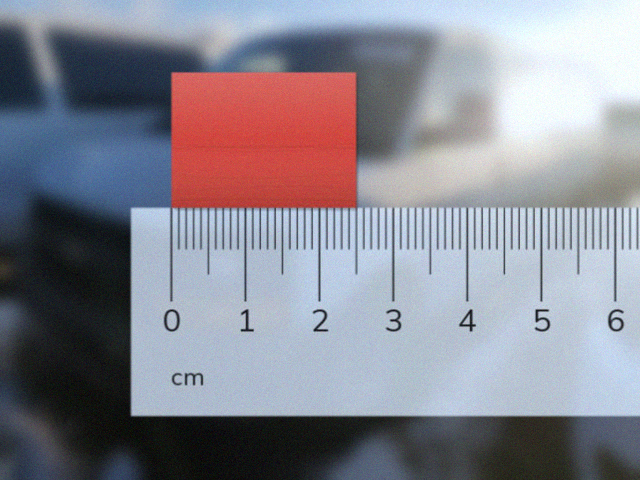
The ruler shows {"value": 2.5, "unit": "cm"}
